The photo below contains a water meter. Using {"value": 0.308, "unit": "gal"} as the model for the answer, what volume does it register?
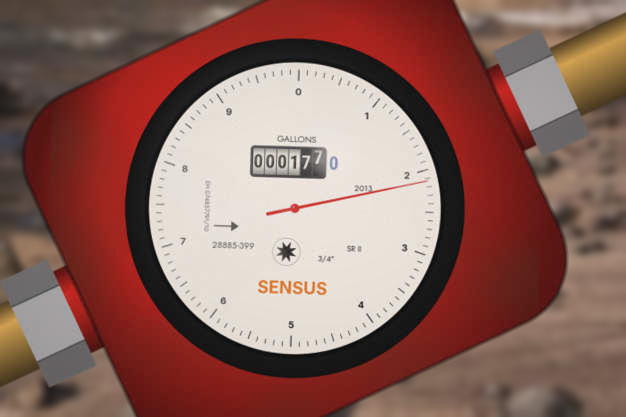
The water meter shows {"value": 1772.1, "unit": "gal"}
